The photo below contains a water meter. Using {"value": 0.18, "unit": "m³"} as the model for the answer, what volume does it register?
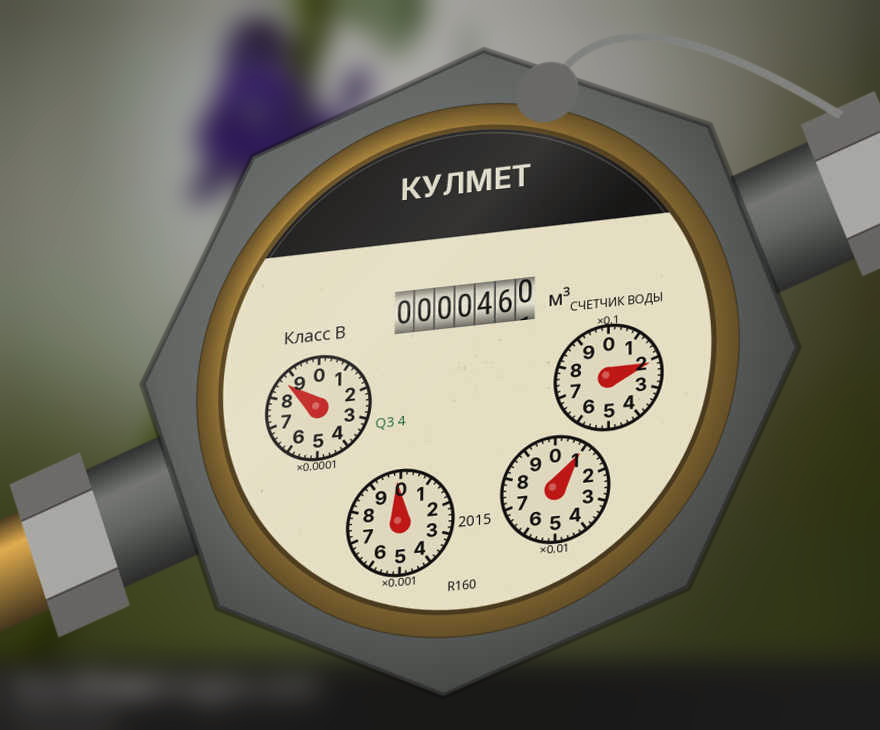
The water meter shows {"value": 460.2098, "unit": "m³"}
